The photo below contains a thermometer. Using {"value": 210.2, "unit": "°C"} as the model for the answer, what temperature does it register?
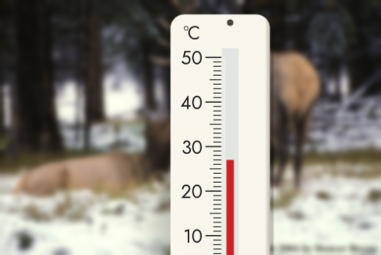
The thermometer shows {"value": 27, "unit": "°C"}
